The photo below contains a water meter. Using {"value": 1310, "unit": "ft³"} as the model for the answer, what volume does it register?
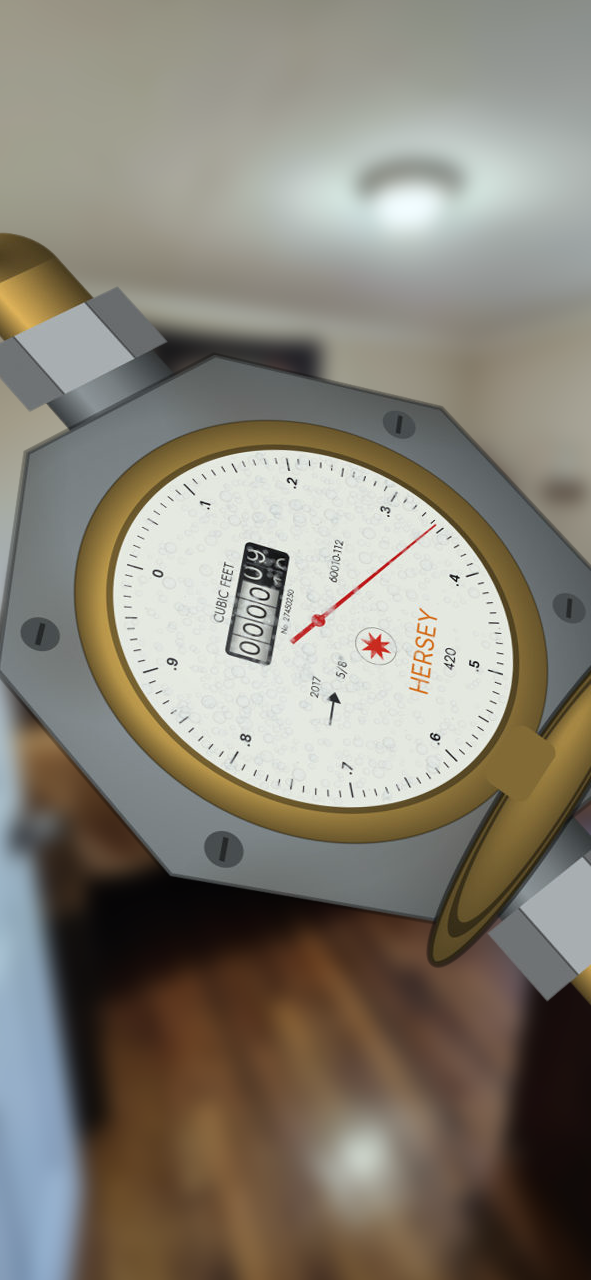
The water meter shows {"value": 9.34, "unit": "ft³"}
